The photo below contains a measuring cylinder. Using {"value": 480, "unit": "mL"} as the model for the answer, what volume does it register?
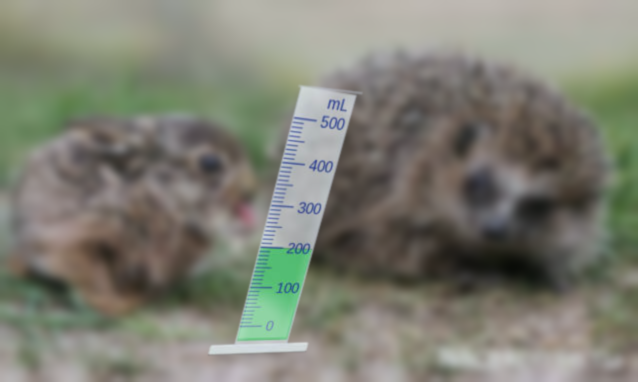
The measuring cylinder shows {"value": 200, "unit": "mL"}
